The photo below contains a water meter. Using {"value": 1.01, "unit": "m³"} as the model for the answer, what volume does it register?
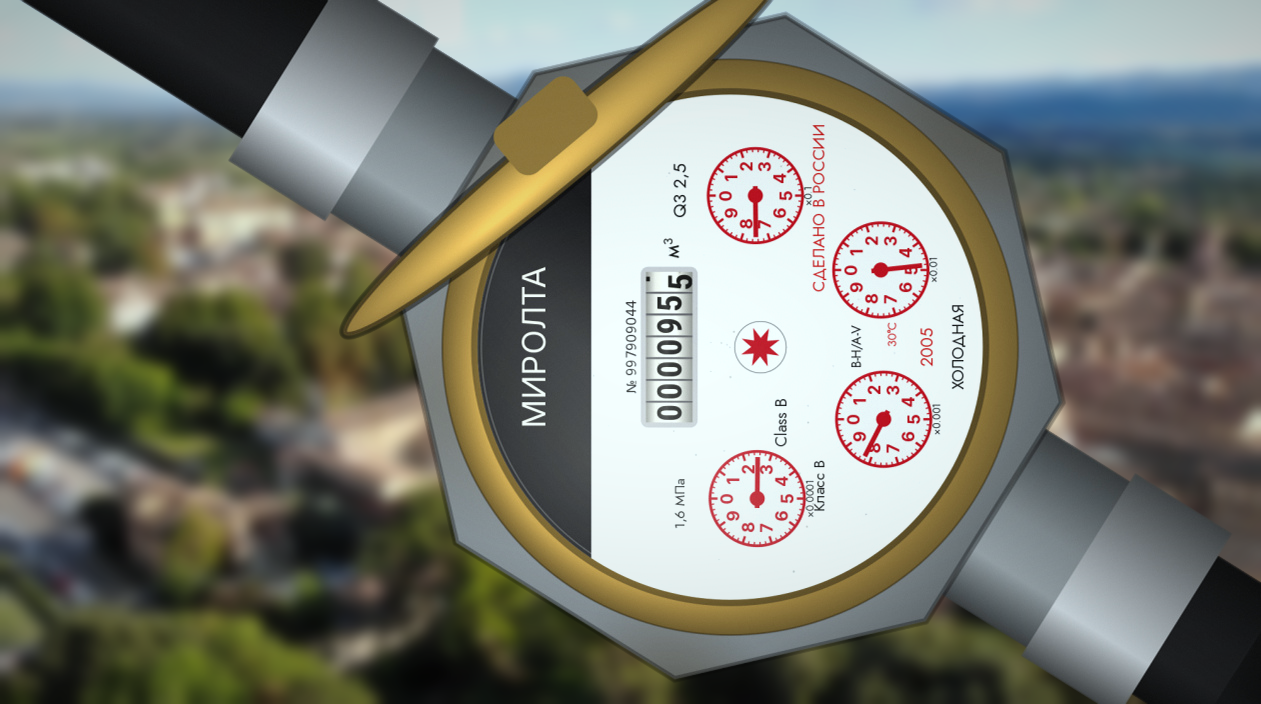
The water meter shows {"value": 954.7482, "unit": "m³"}
